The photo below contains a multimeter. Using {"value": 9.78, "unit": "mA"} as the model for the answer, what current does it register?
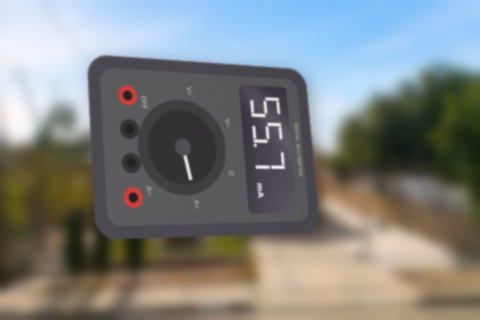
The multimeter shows {"value": 55.7, "unit": "mA"}
